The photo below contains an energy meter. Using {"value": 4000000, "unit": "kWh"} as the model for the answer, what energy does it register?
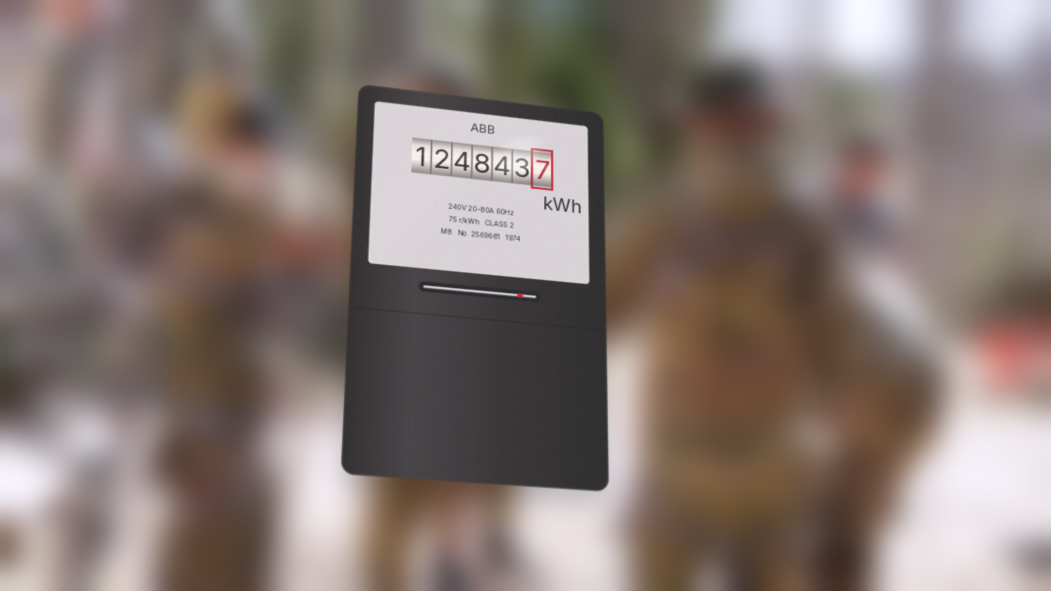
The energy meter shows {"value": 124843.7, "unit": "kWh"}
